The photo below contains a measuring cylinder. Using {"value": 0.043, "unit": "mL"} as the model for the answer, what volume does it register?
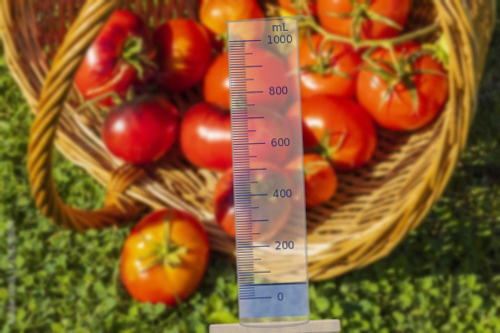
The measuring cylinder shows {"value": 50, "unit": "mL"}
